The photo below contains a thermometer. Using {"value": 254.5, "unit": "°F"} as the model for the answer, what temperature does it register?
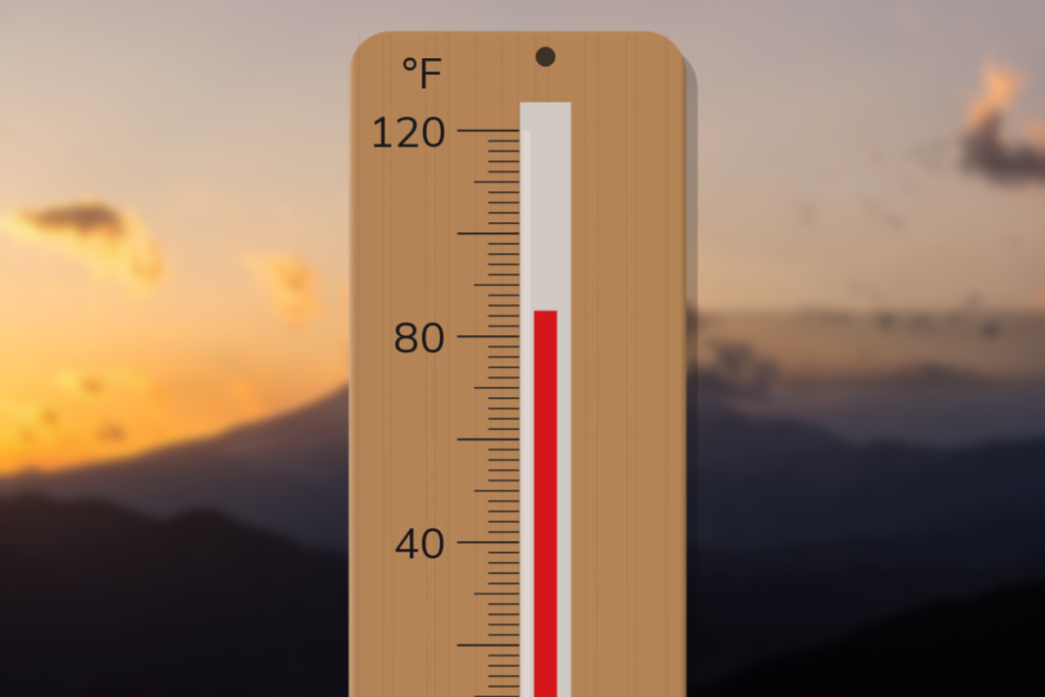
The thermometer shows {"value": 85, "unit": "°F"}
